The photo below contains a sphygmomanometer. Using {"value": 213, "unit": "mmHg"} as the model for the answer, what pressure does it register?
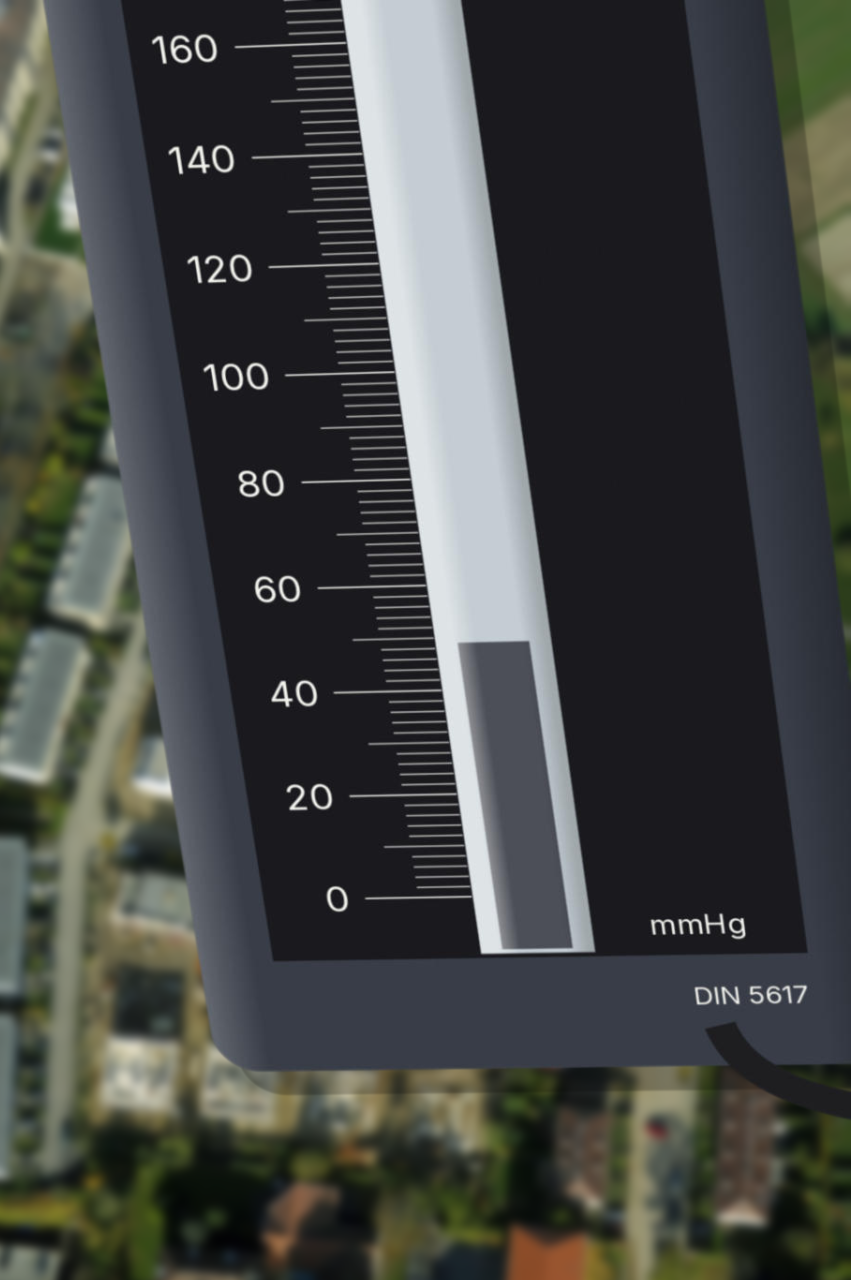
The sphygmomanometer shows {"value": 49, "unit": "mmHg"}
